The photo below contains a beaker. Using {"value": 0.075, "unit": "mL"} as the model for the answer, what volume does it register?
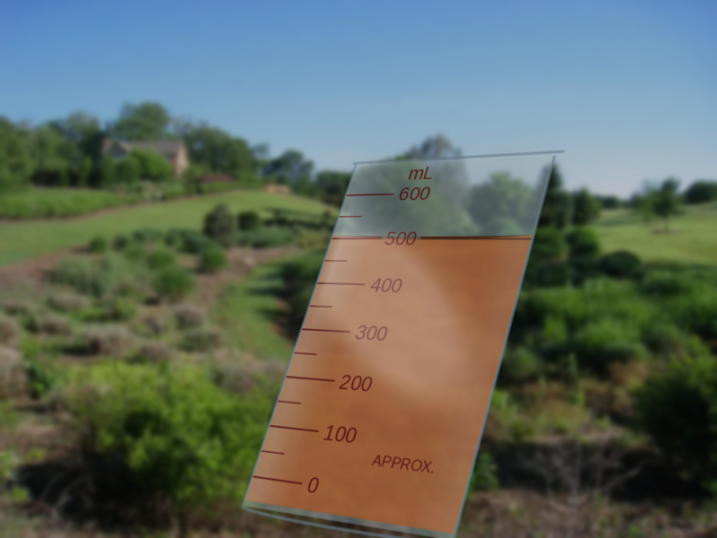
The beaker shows {"value": 500, "unit": "mL"}
